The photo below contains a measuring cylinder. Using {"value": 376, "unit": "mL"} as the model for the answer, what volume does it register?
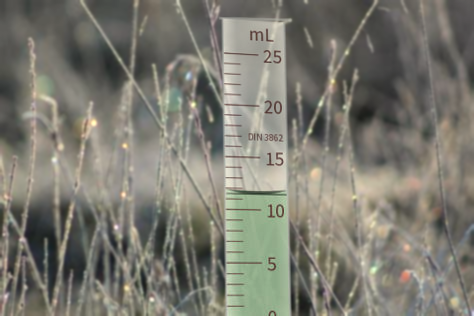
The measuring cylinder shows {"value": 11.5, "unit": "mL"}
